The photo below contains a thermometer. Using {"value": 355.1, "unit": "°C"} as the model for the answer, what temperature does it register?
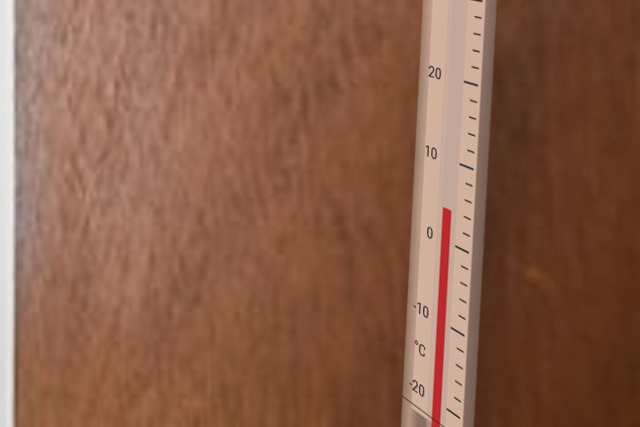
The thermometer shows {"value": 4, "unit": "°C"}
